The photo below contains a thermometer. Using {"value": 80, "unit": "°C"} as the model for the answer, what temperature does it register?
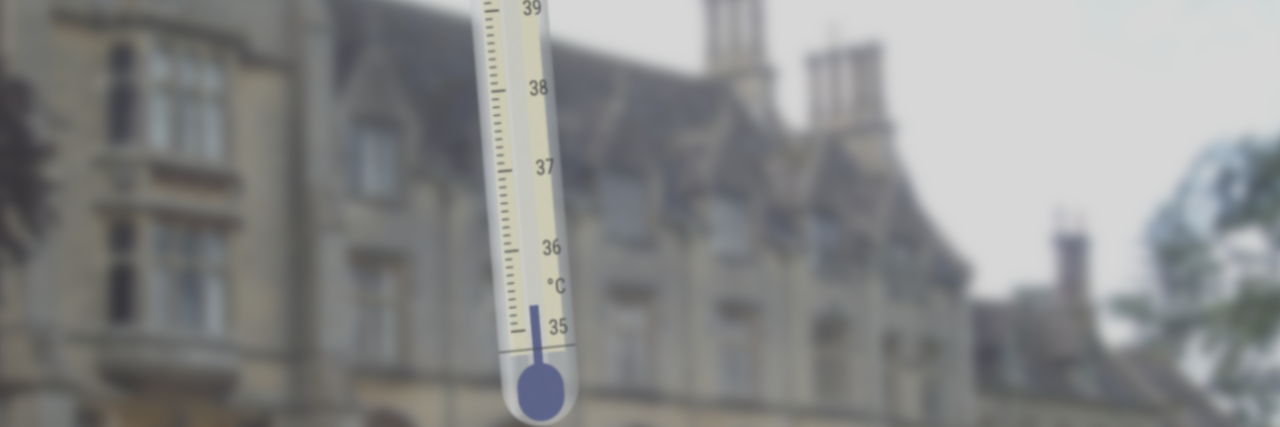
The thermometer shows {"value": 35.3, "unit": "°C"}
